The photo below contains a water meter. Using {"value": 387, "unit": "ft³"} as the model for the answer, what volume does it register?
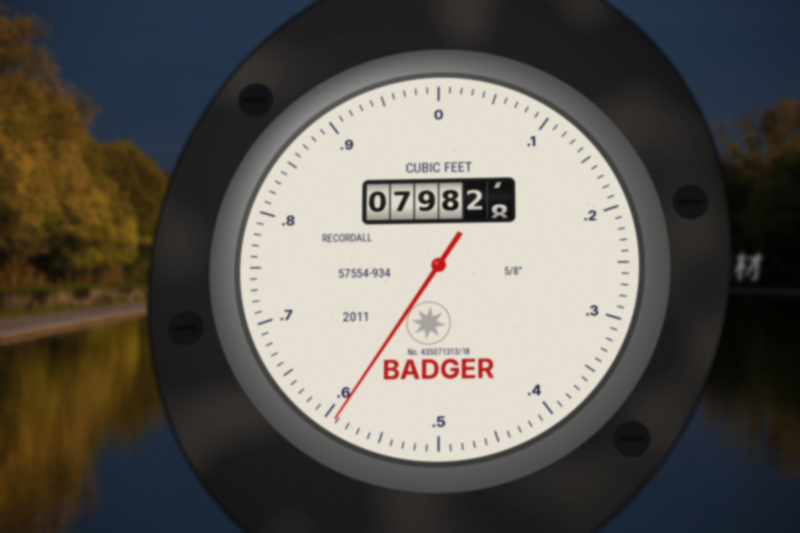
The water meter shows {"value": 79827.59, "unit": "ft³"}
